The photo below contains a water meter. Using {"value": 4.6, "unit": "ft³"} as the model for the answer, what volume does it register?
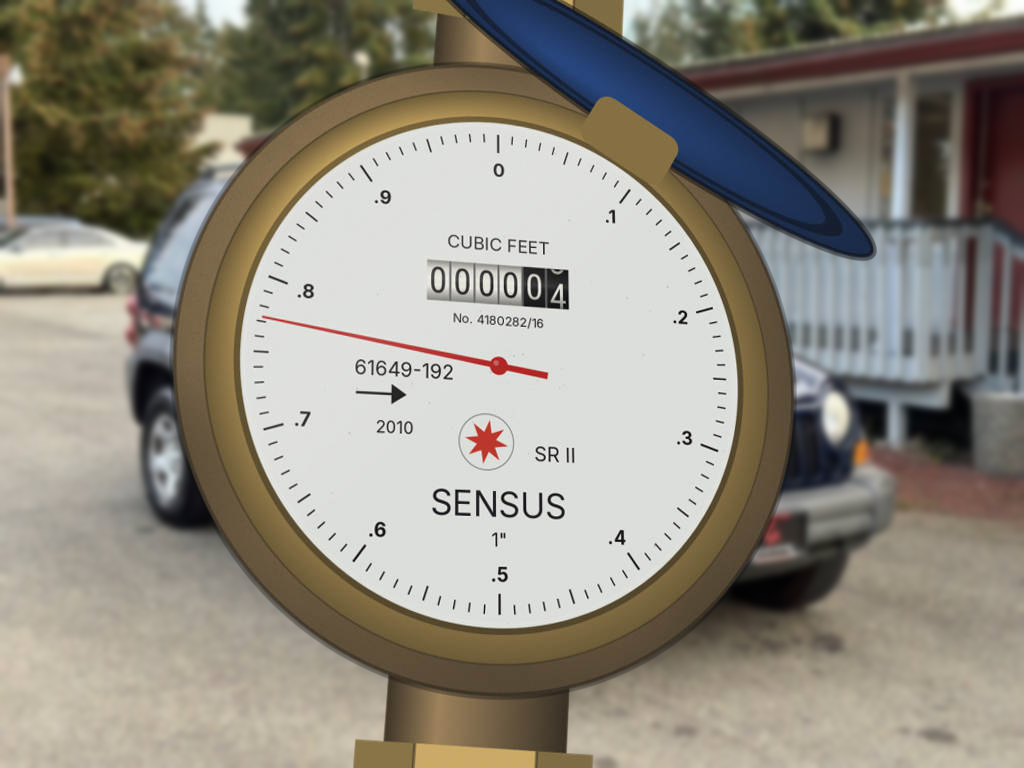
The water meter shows {"value": 3.77, "unit": "ft³"}
